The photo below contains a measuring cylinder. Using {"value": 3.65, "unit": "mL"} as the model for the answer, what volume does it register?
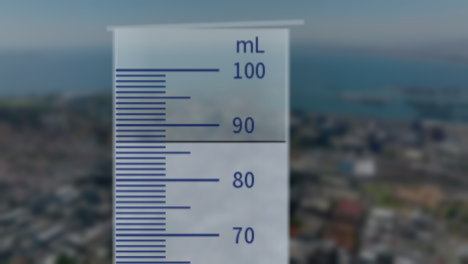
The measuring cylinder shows {"value": 87, "unit": "mL"}
